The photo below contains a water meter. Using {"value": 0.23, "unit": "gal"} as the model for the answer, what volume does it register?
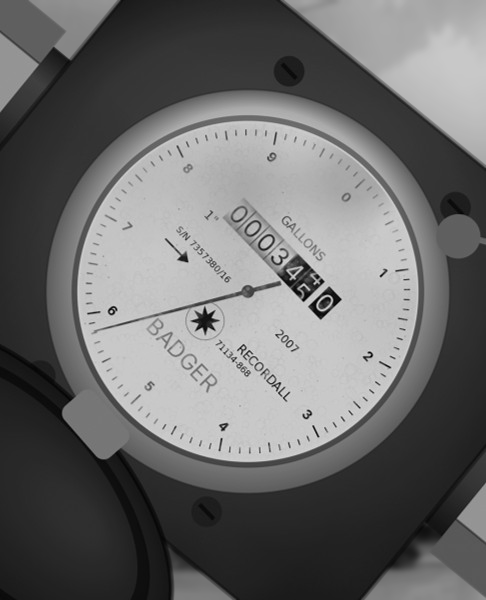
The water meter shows {"value": 3445.8, "unit": "gal"}
